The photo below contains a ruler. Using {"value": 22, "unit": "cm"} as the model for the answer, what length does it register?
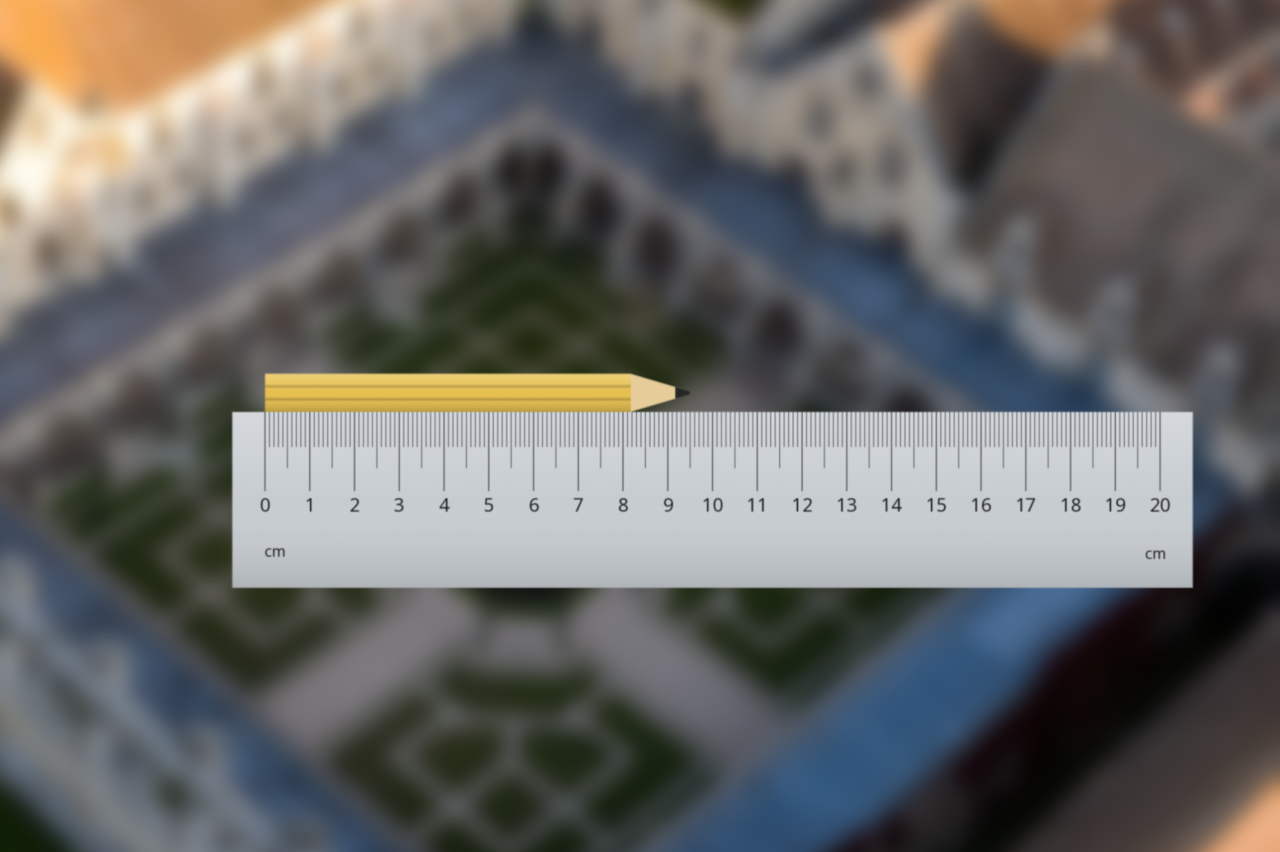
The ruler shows {"value": 9.5, "unit": "cm"}
